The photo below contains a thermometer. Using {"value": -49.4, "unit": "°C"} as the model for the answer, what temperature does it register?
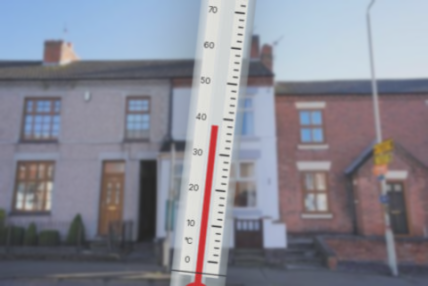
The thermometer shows {"value": 38, "unit": "°C"}
